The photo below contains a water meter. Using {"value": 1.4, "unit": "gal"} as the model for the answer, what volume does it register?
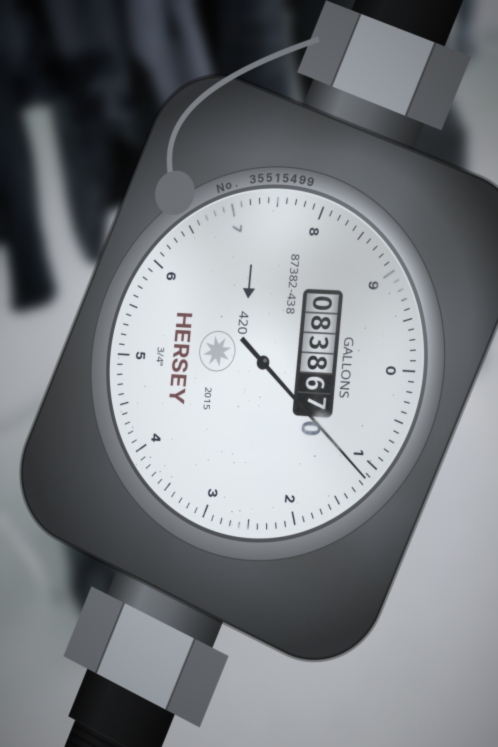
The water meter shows {"value": 838671.1, "unit": "gal"}
